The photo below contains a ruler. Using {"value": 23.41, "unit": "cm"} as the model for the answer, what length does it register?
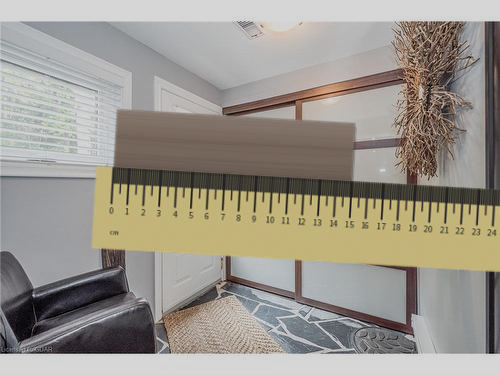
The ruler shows {"value": 15, "unit": "cm"}
